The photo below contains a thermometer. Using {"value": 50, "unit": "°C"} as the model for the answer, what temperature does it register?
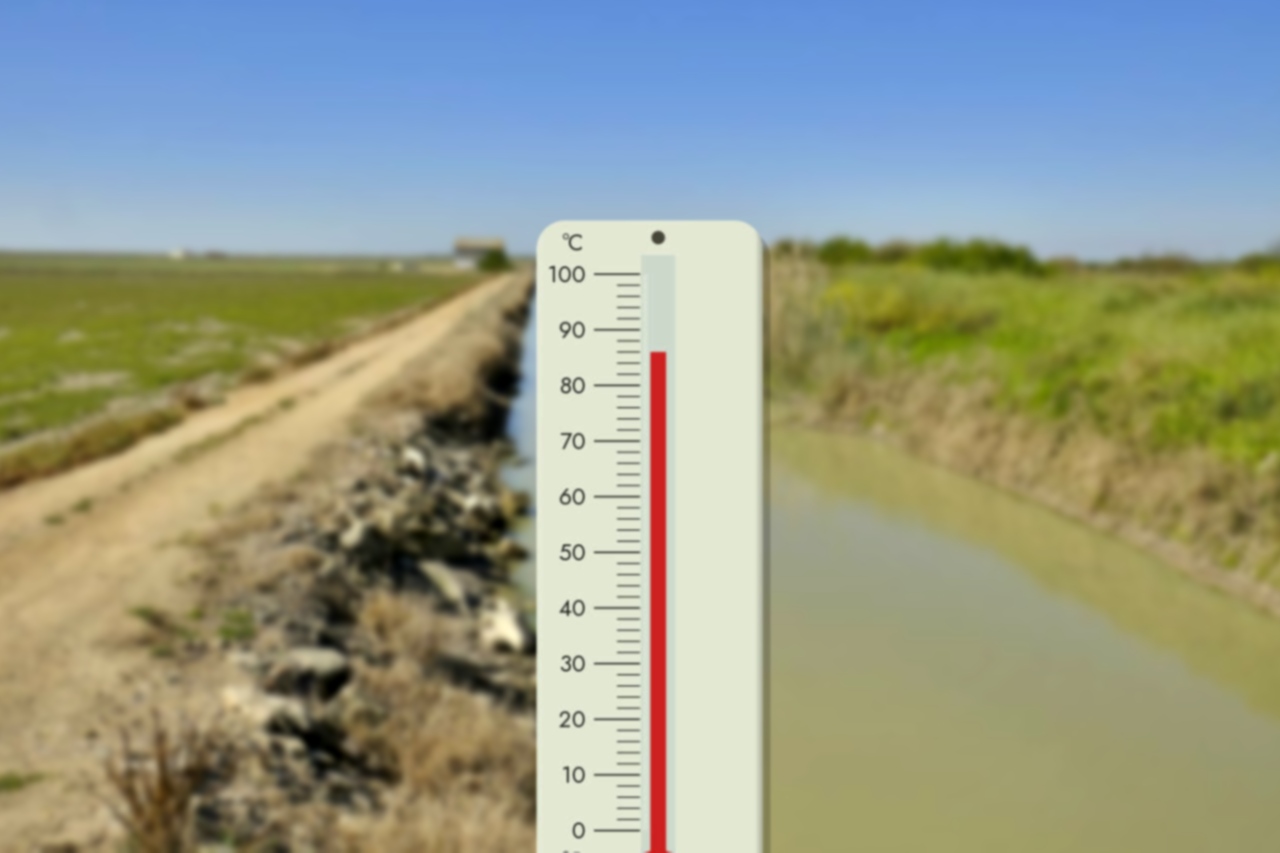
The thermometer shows {"value": 86, "unit": "°C"}
